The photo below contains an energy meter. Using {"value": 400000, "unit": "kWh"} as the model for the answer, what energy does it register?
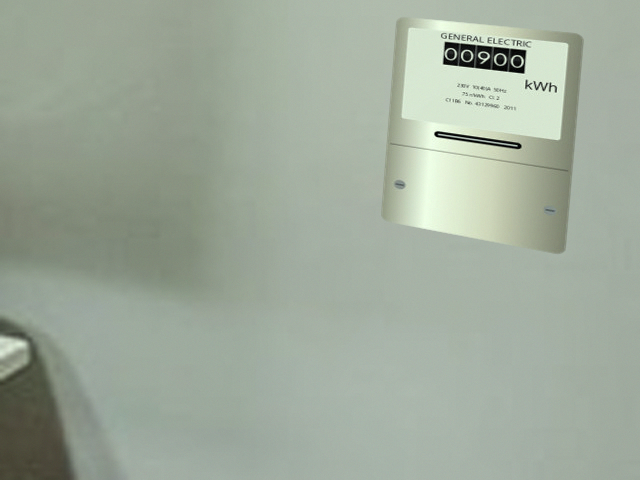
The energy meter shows {"value": 900, "unit": "kWh"}
